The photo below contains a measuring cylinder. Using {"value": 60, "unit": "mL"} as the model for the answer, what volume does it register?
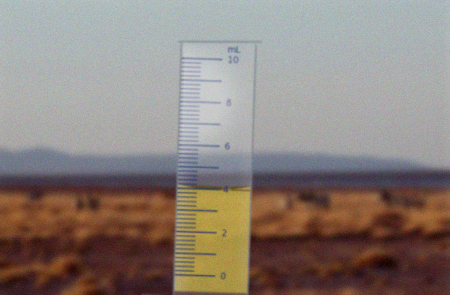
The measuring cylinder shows {"value": 4, "unit": "mL"}
